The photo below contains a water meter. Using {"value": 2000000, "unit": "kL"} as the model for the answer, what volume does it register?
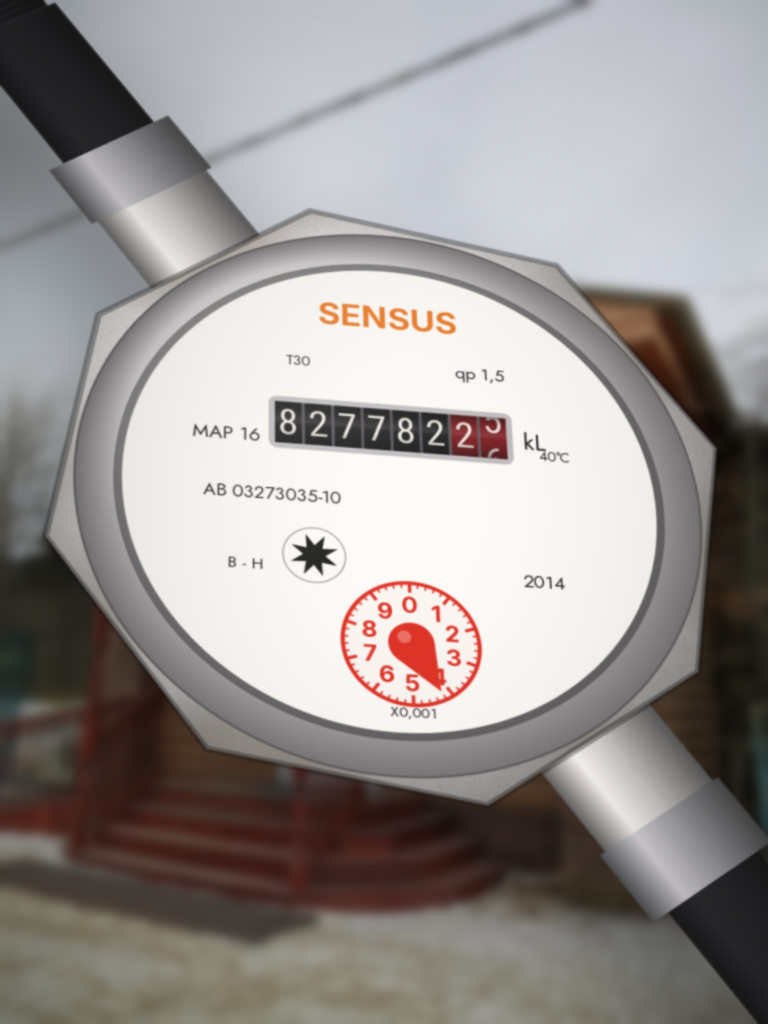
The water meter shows {"value": 827782.254, "unit": "kL"}
